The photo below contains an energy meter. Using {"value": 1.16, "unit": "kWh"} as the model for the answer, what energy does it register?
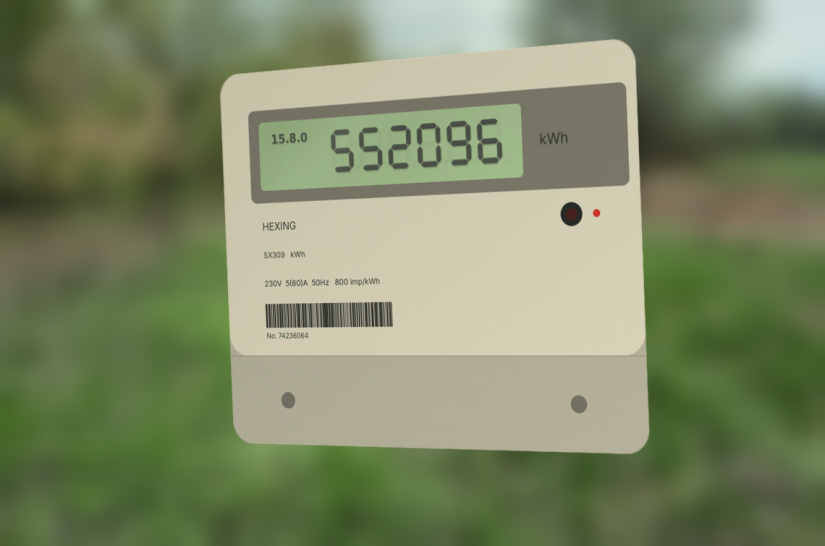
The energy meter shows {"value": 552096, "unit": "kWh"}
